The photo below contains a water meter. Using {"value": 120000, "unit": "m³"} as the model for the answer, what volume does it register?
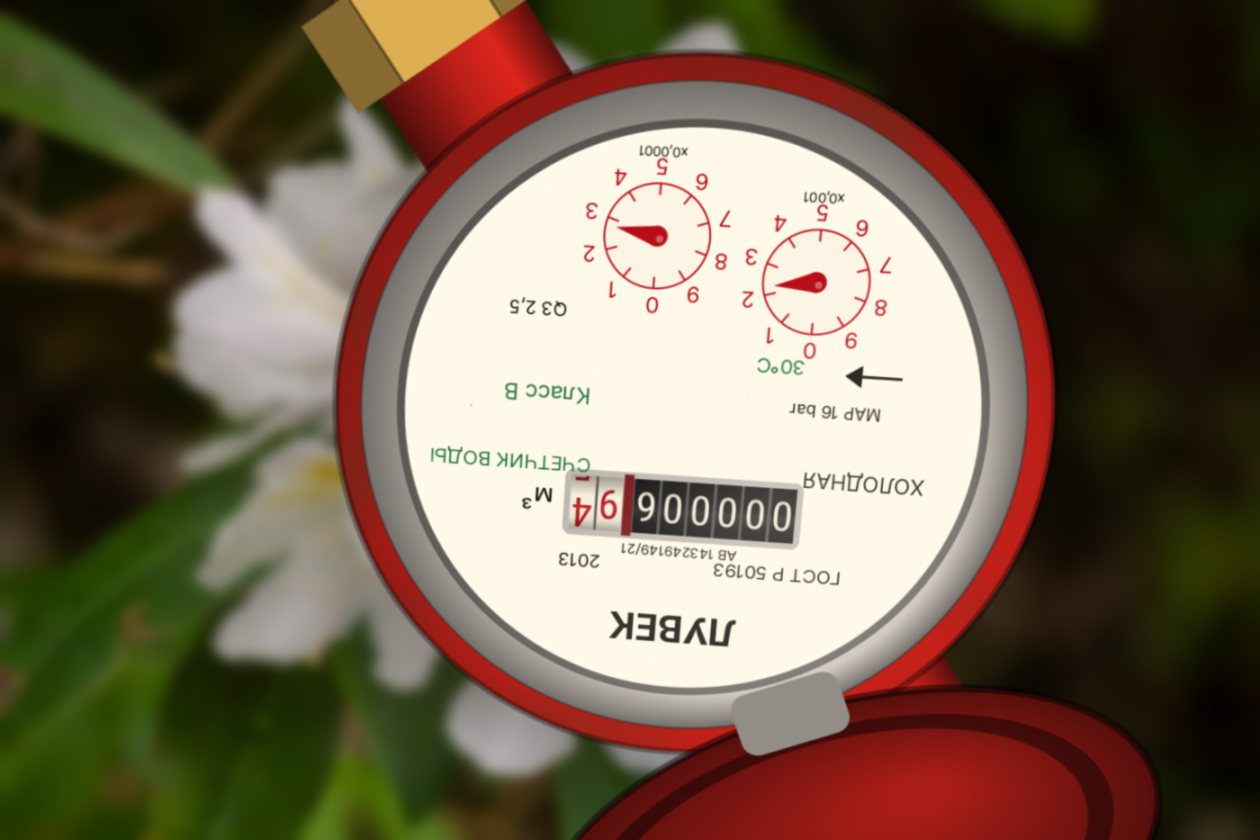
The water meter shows {"value": 6.9422, "unit": "m³"}
